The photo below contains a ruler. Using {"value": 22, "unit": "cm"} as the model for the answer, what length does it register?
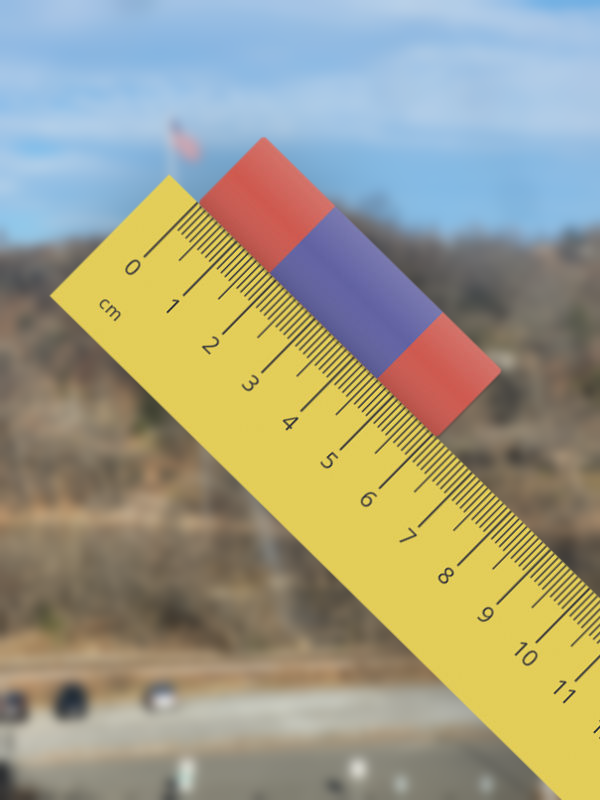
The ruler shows {"value": 6.1, "unit": "cm"}
